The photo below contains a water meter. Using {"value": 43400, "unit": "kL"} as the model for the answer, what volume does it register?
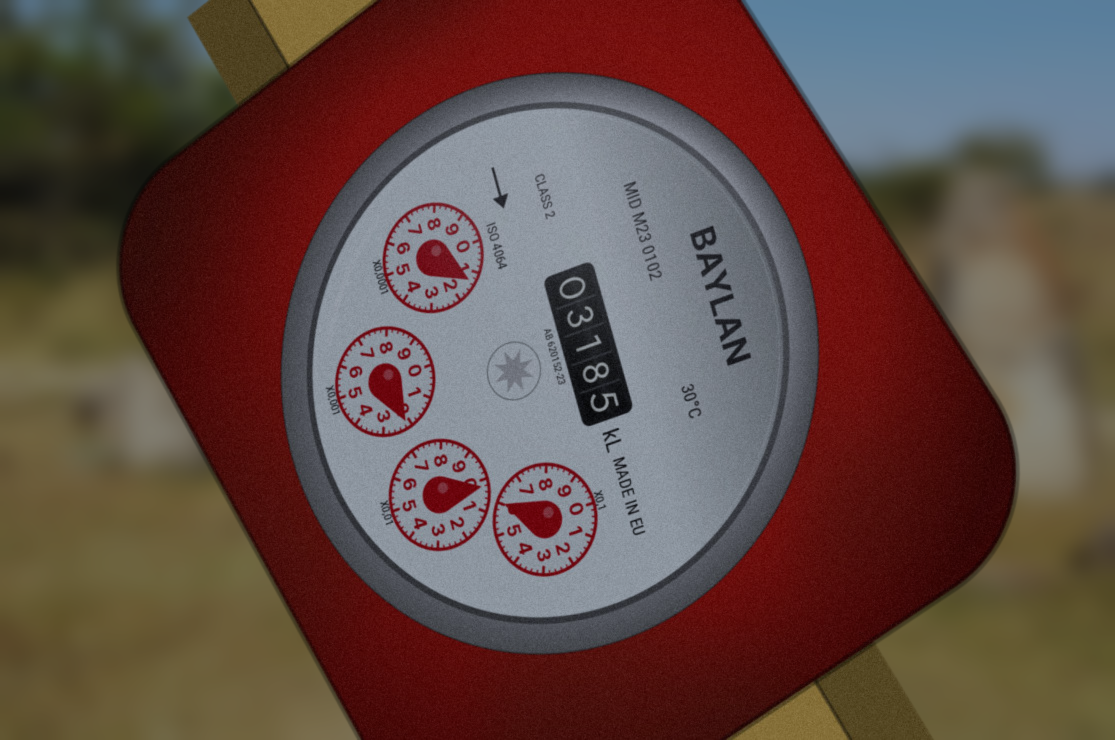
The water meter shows {"value": 3185.6021, "unit": "kL"}
